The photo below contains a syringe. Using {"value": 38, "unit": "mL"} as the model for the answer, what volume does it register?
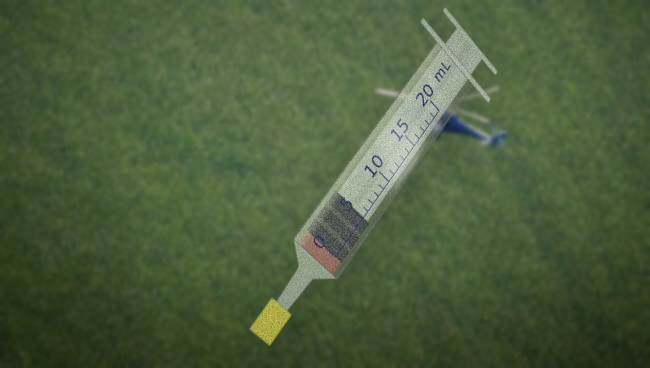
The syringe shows {"value": 0, "unit": "mL"}
